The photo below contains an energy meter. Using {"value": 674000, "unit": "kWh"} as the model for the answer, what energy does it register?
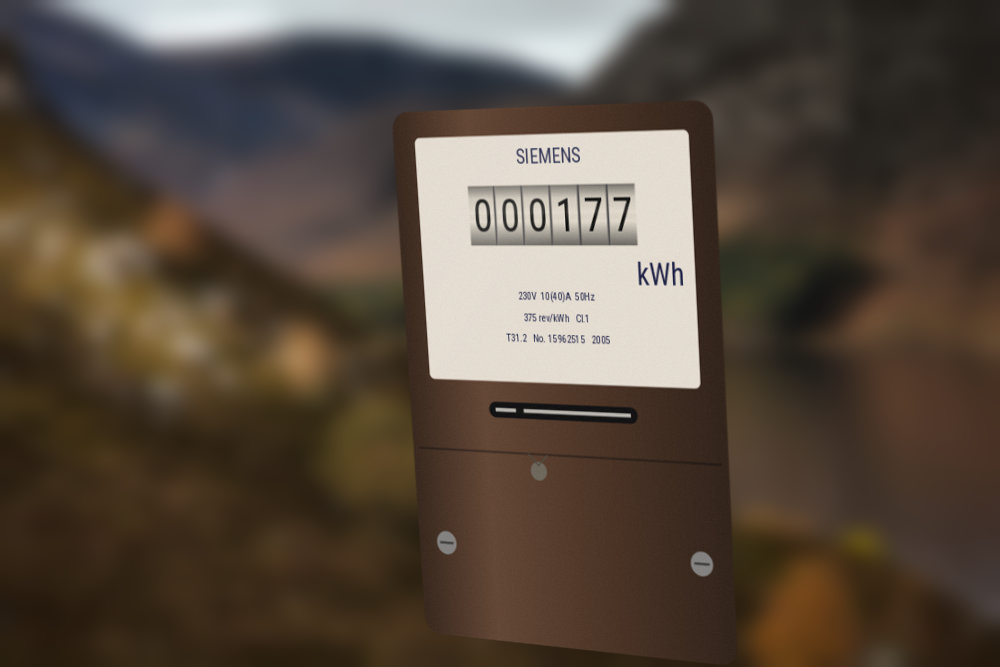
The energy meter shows {"value": 177, "unit": "kWh"}
